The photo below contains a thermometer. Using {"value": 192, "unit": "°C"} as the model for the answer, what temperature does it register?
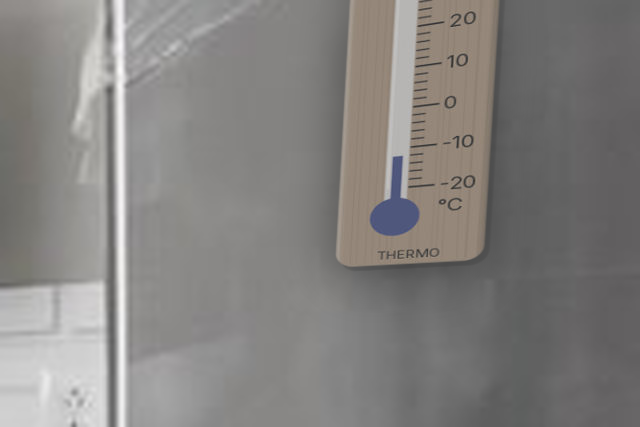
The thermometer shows {"value": -12, "unit": "°C"}
